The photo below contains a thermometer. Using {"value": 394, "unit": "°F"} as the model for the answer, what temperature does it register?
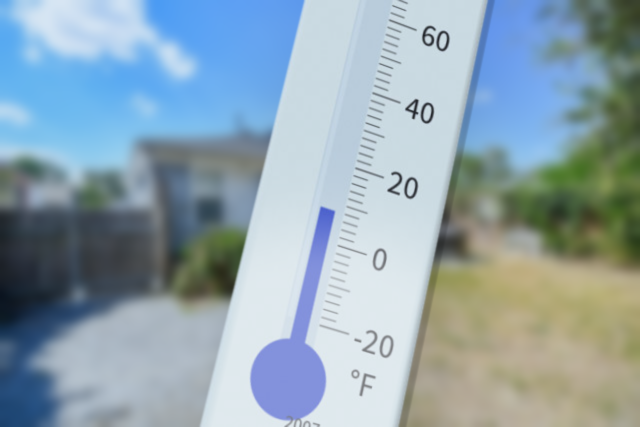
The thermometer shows {"value": 8, "unit": "°F"}
